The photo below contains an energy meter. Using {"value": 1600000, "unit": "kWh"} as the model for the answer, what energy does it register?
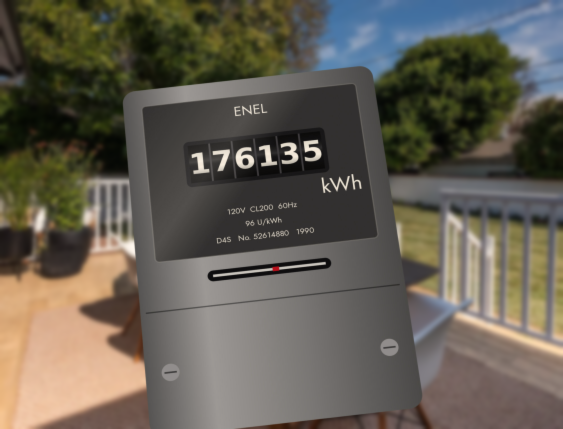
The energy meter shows {"value": 176135, "unit": "kWh"}
